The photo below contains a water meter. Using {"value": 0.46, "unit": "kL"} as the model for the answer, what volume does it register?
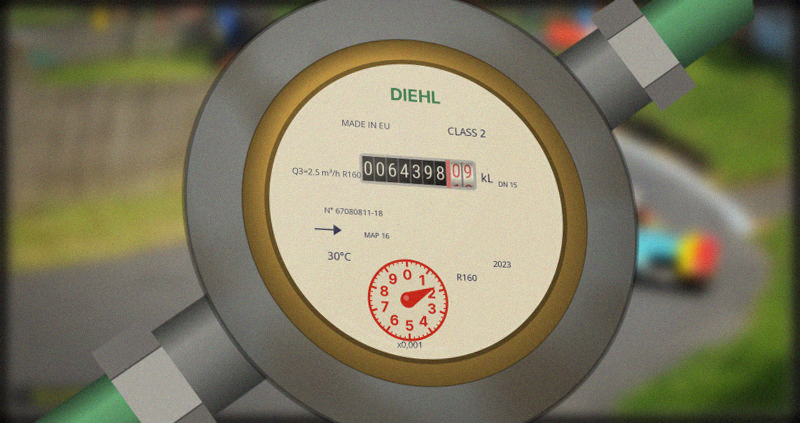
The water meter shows {"value": 64398.091, "unit": "kL"}
